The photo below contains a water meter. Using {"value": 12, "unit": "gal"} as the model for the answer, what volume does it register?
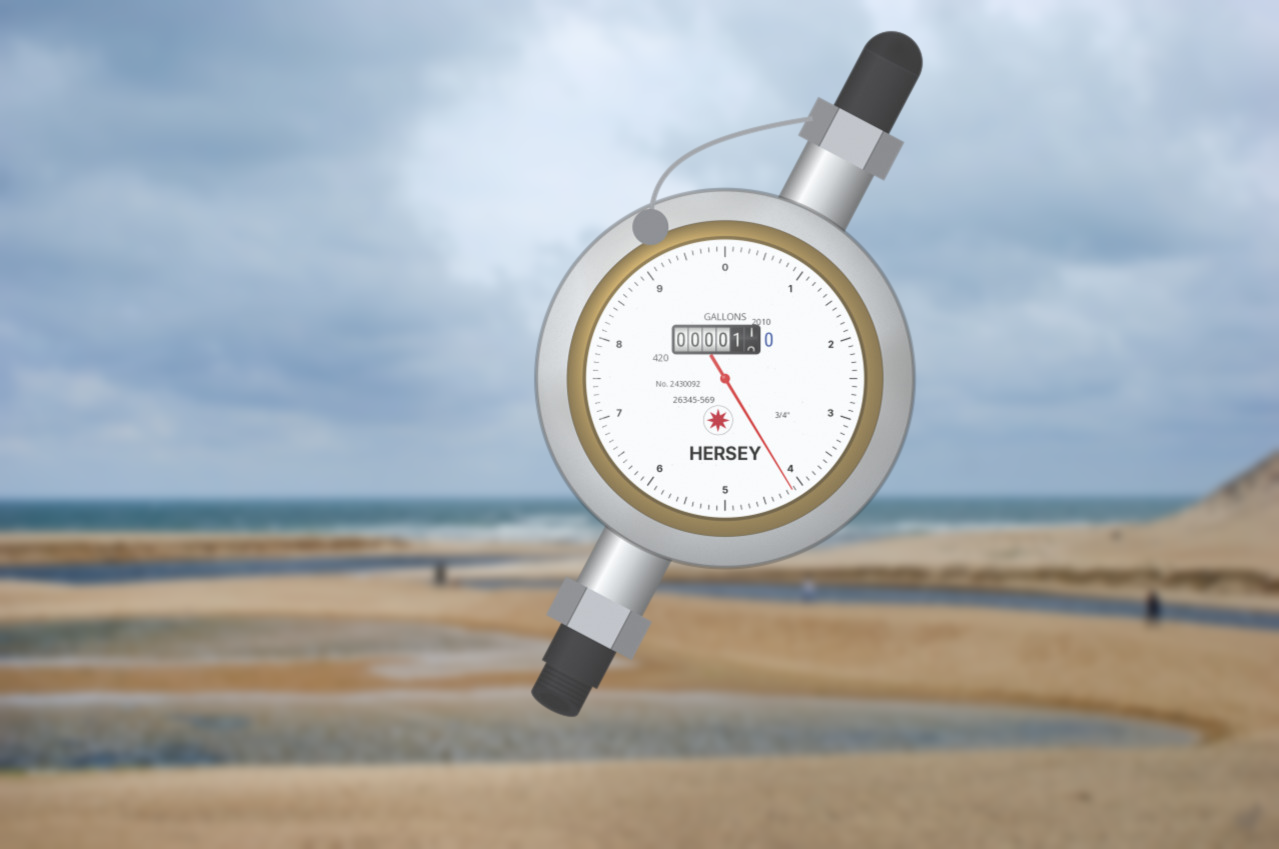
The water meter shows {"value": 114.1, "unit": "gal"}
